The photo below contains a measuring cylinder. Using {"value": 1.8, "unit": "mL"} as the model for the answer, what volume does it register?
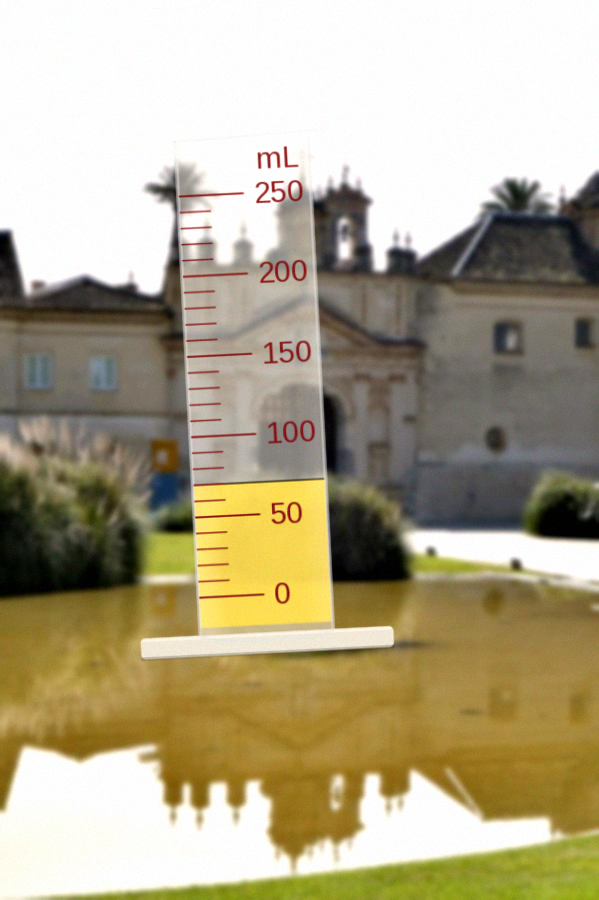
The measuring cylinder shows {"value": 70, "unit": "mL"}
